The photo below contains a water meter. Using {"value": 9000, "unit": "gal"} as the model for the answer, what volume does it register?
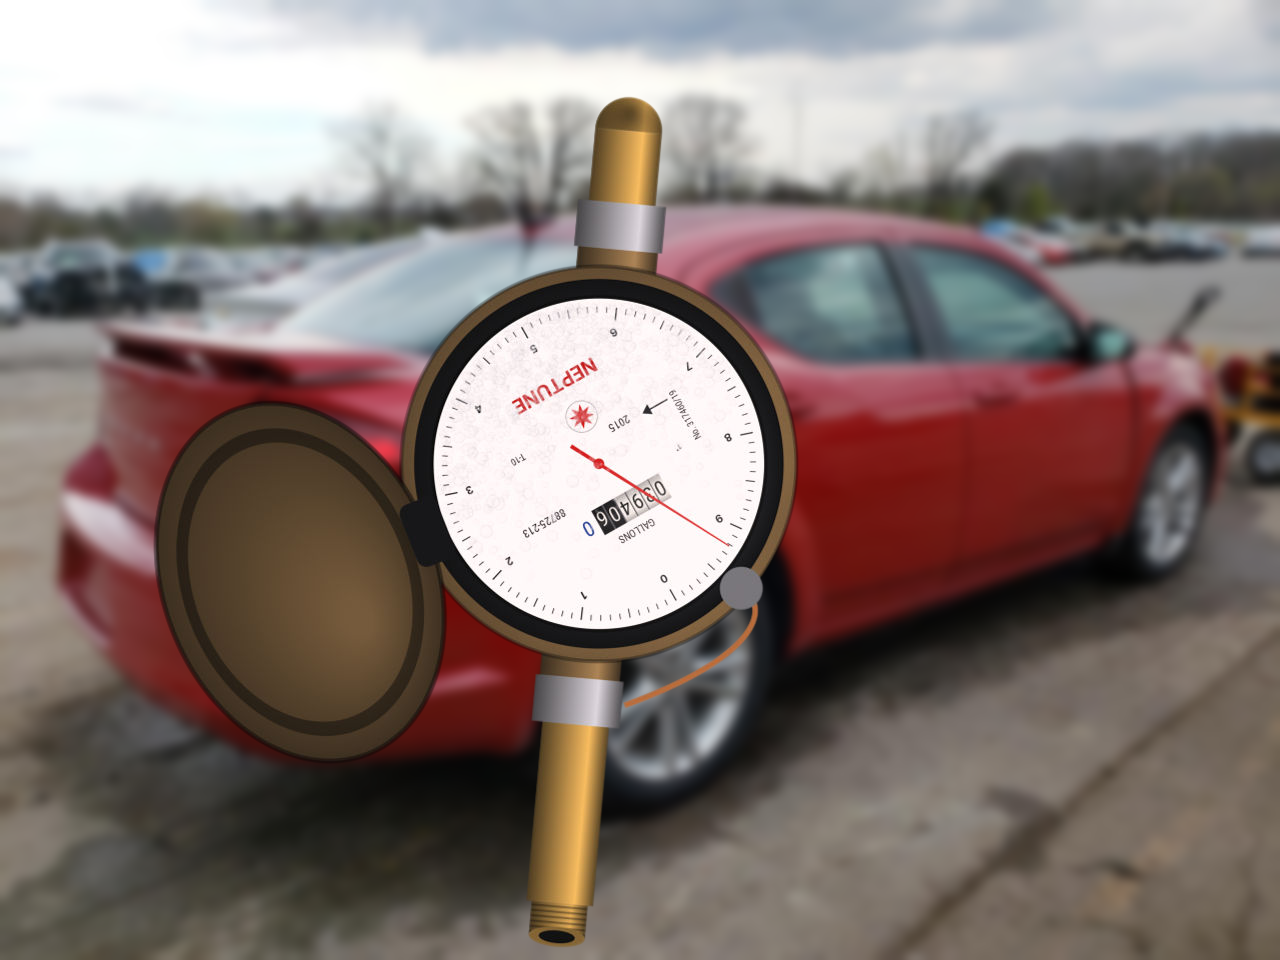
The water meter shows {"value": 394059.2, "unit": "gal"}
